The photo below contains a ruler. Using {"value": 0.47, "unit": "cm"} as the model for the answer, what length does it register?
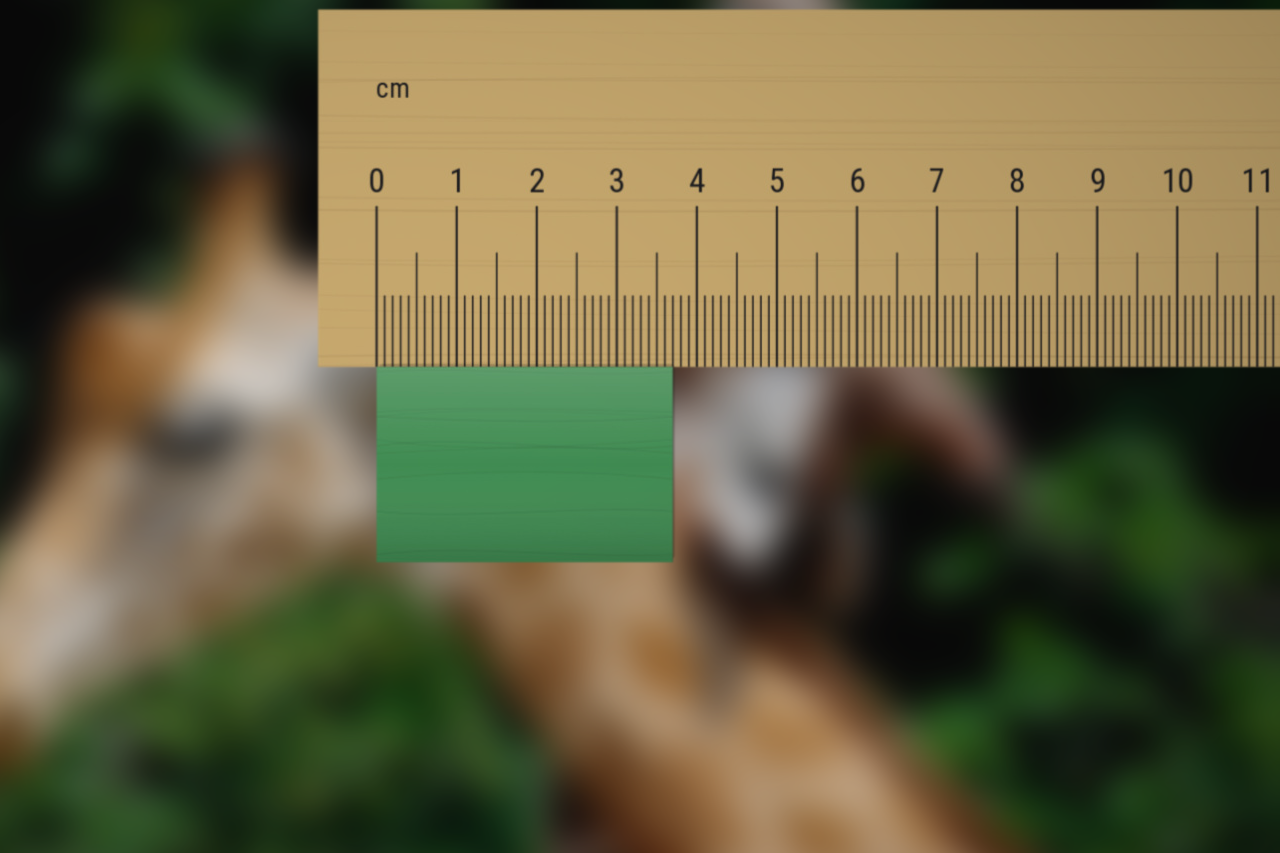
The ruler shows {"value": 3.7, "unit": "cm"}
